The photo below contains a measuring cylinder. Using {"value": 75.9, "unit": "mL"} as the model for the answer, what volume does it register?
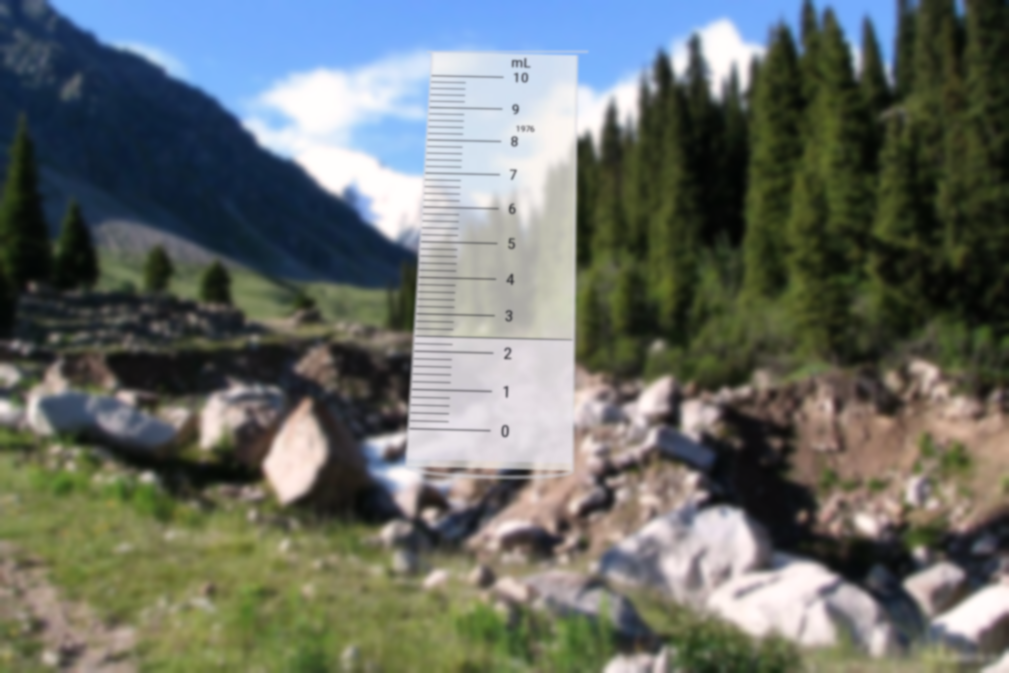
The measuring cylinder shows {"value": 2.4, "unit": "mL"}
